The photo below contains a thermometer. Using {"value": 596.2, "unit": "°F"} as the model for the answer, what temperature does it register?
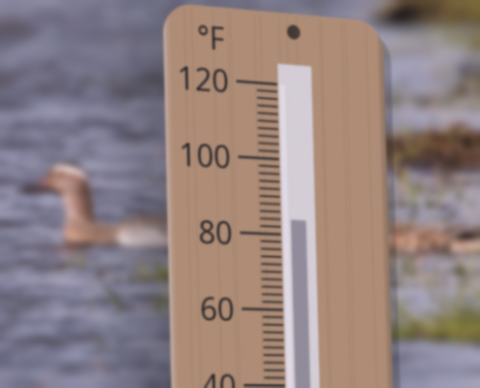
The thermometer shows {"value": 84, "unit": "°F"}
